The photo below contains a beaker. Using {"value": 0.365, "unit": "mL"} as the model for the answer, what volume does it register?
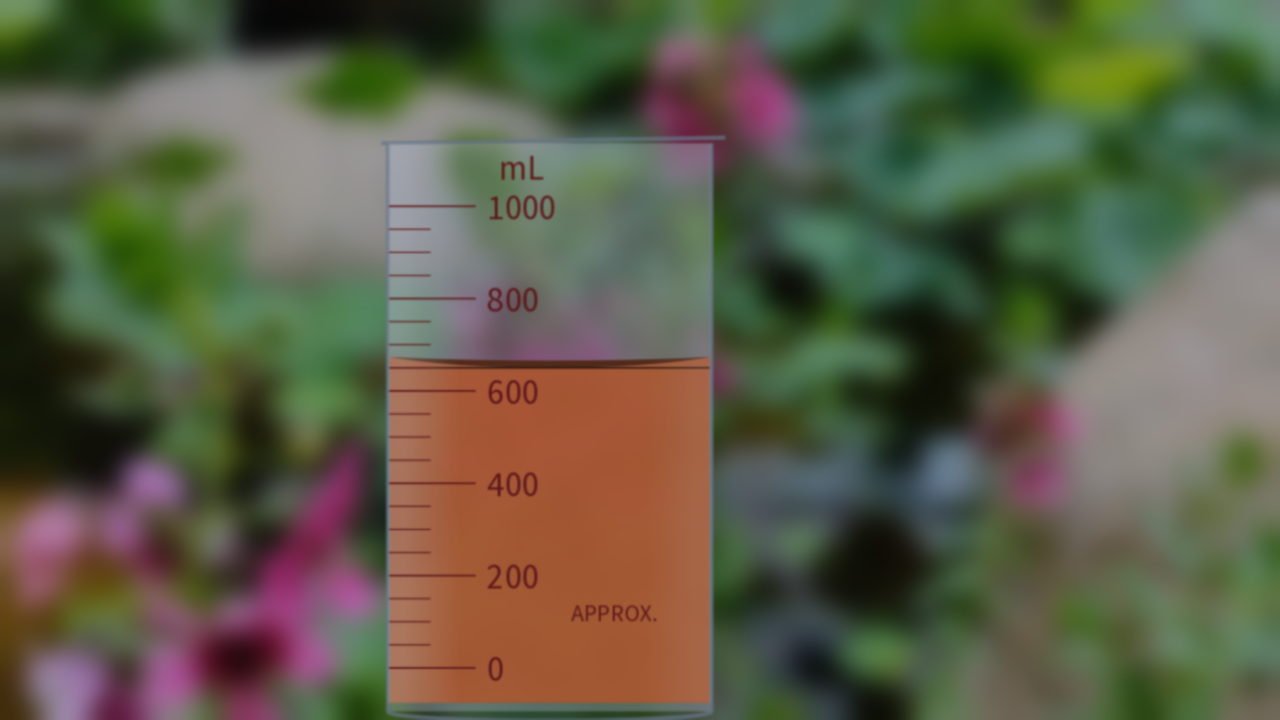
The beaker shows {"value": 650, "unit": "mL"}
